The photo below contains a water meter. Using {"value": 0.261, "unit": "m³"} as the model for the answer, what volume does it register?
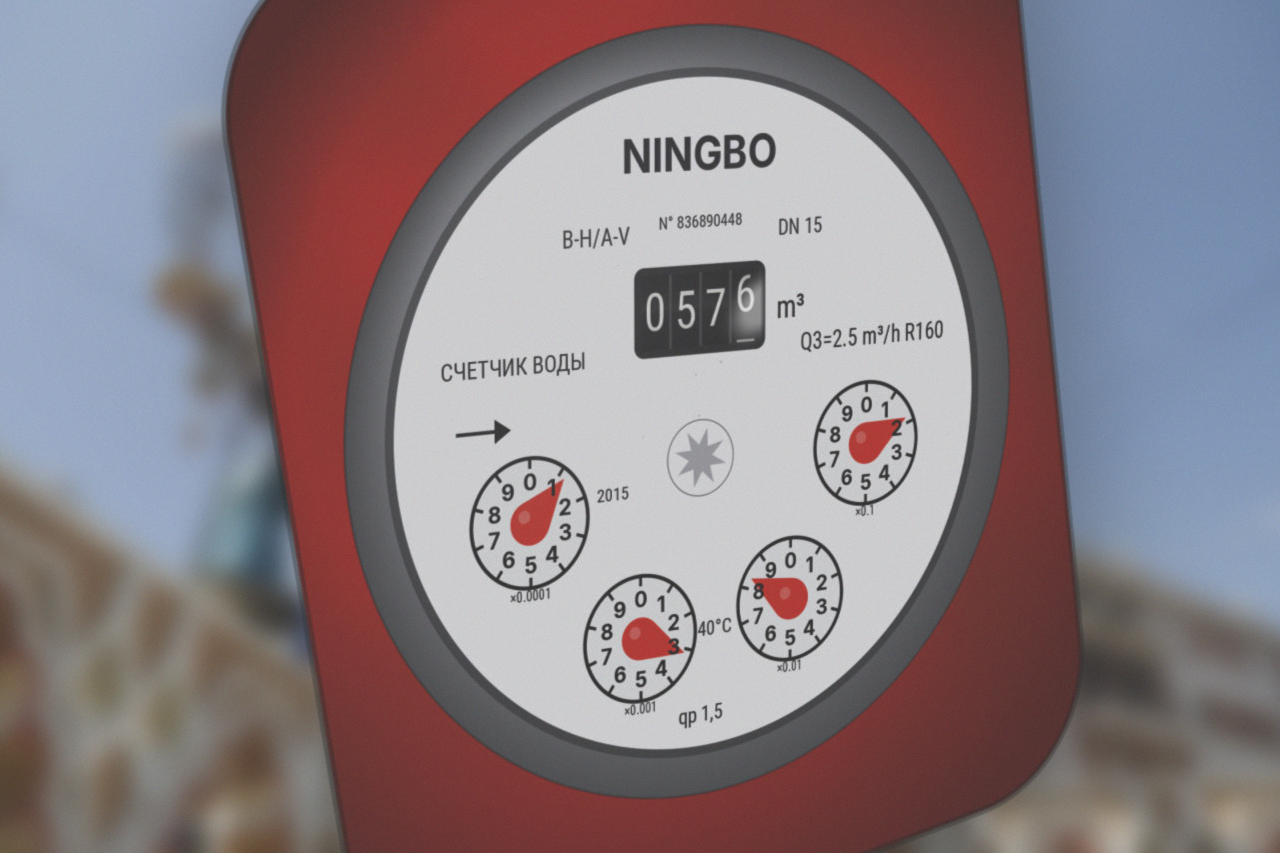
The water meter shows {"value": 576.1831, "unit": "m³"}
